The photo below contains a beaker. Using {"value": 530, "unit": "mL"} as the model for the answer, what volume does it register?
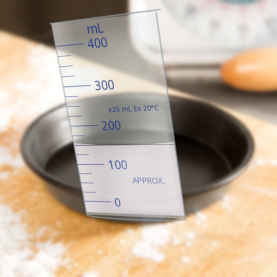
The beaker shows {"value": 150, "unit": "mL"}
